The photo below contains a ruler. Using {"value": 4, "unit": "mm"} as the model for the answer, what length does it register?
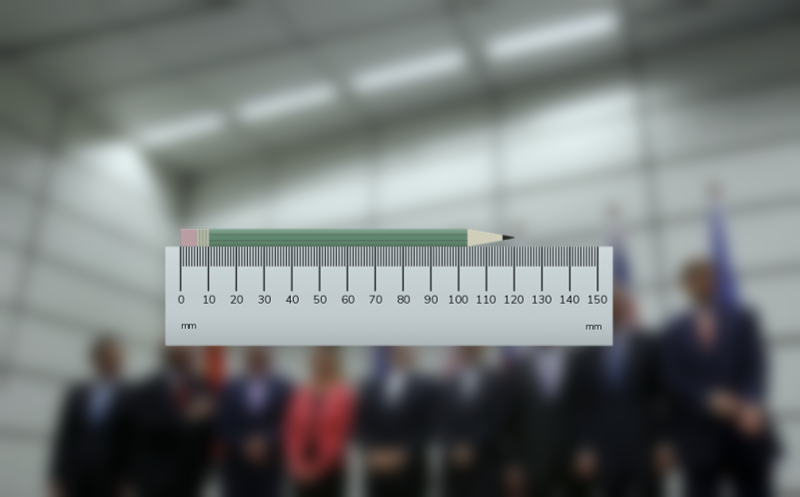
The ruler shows {"value": 120, "unit": "mm"}
